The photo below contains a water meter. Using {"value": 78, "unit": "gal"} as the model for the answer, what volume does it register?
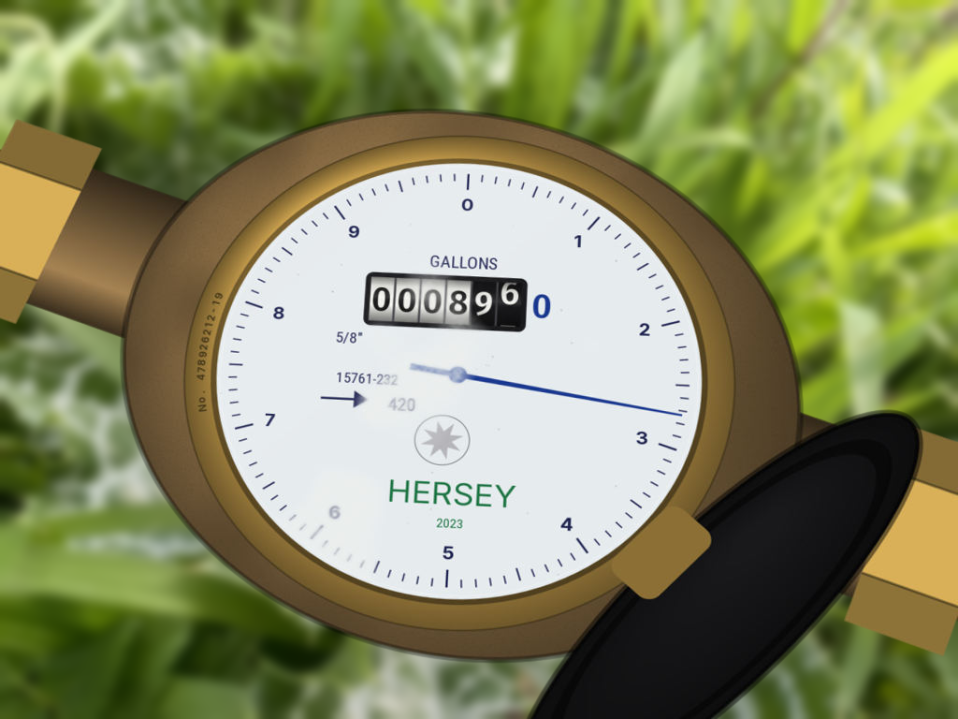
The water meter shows {"value": 8962.7, "unit": "gal"}
